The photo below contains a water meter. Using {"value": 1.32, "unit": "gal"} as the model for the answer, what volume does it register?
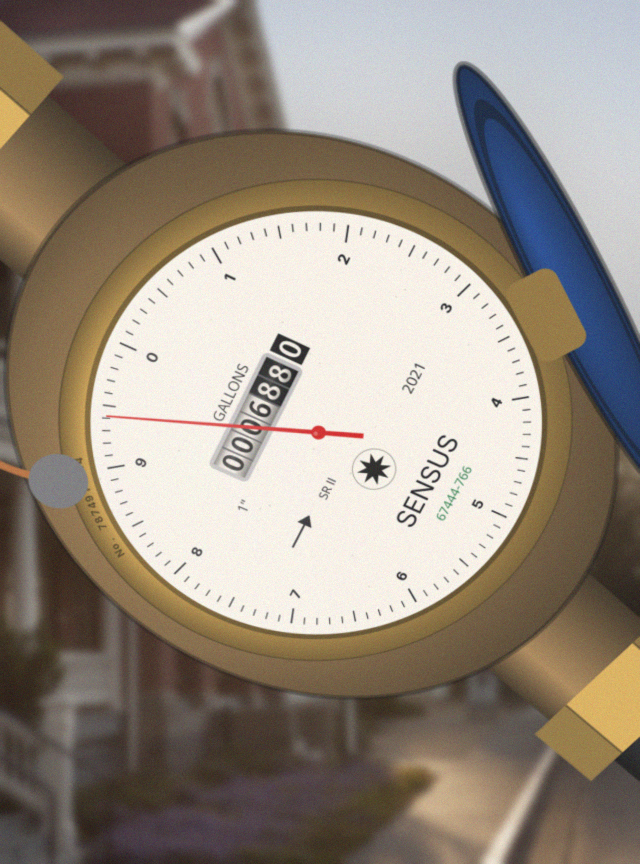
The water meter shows {"value": 6879.4, "unit": "gal"}
